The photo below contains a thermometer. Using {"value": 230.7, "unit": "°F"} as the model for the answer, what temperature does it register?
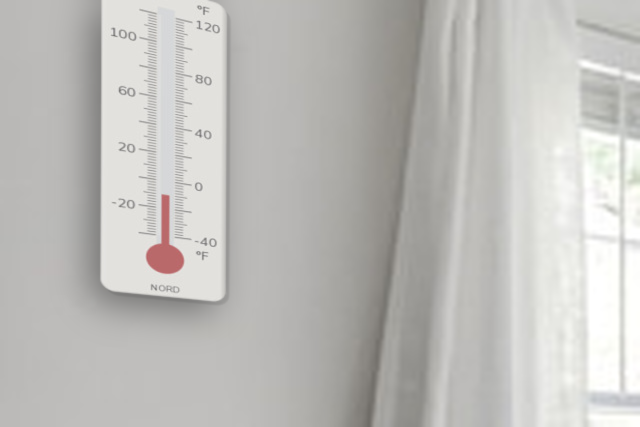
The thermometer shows {"value": -10, "unit": "°F"}
